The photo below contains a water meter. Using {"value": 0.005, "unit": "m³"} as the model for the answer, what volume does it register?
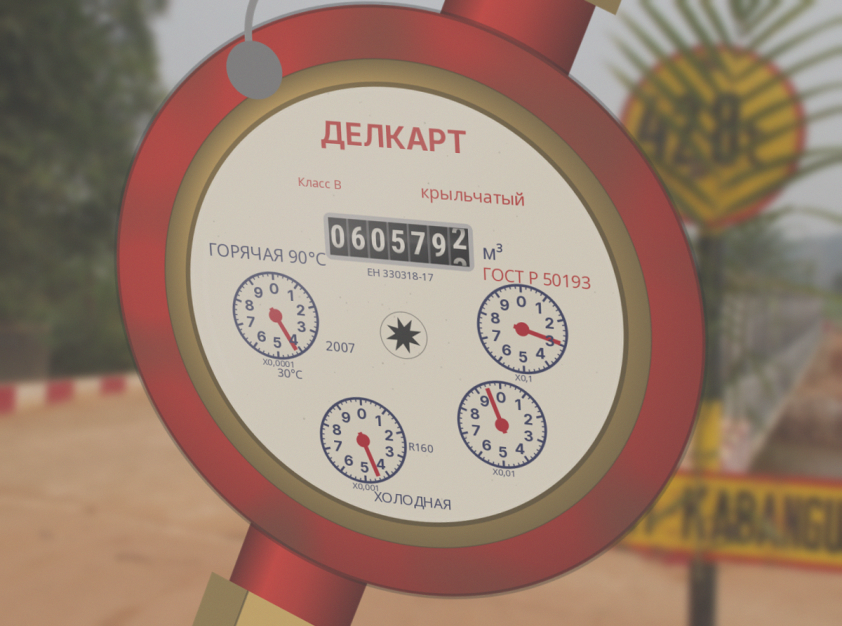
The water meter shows {"value": 605792.2944, "unit": "m³"}
